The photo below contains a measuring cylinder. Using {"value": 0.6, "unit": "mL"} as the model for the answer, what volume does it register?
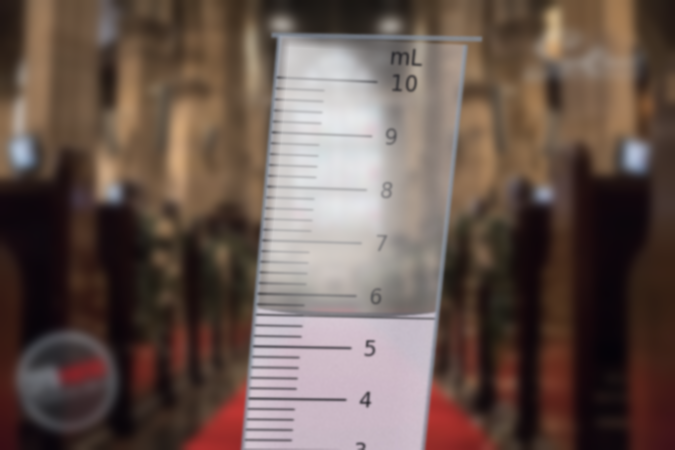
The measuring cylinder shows {"value": 5.6, "unit": "mL"}
